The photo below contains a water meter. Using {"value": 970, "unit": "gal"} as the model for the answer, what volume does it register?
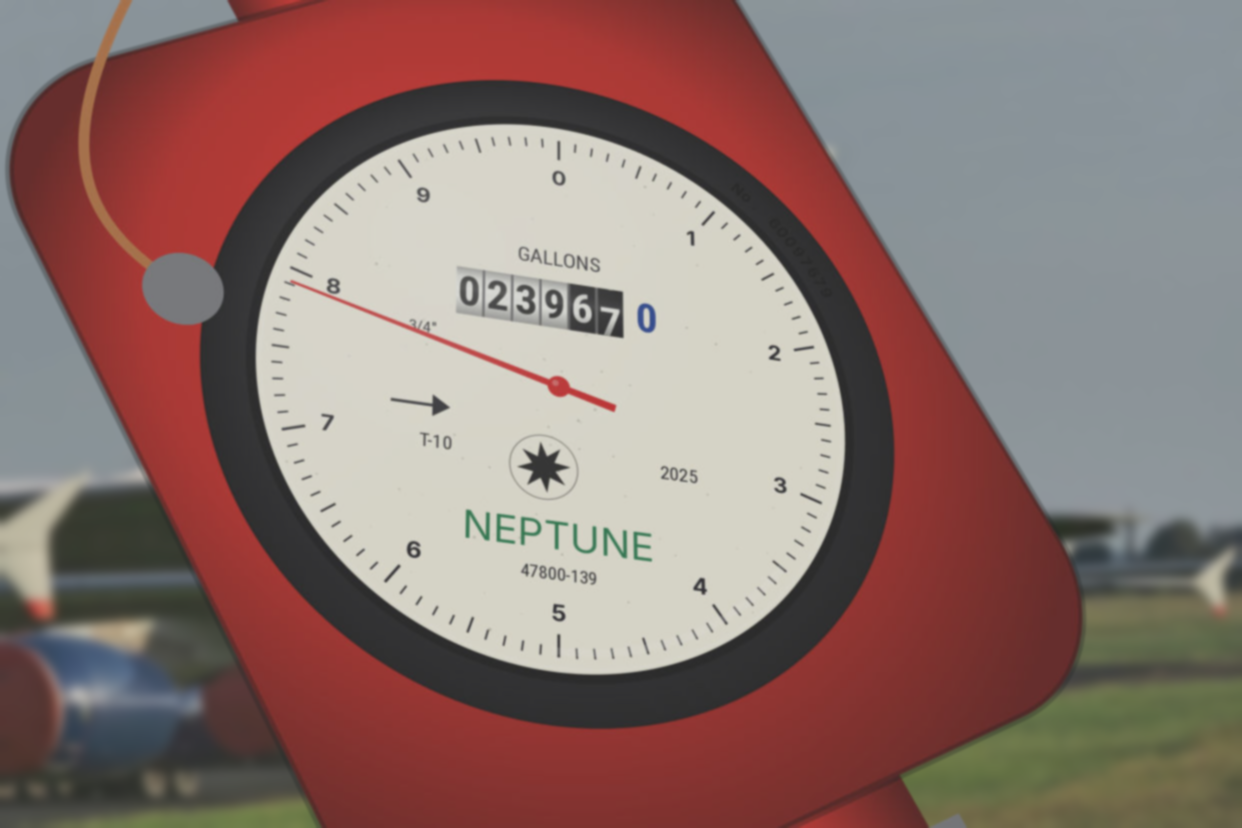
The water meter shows {"value": 239667.9, "unit": "gal"}
